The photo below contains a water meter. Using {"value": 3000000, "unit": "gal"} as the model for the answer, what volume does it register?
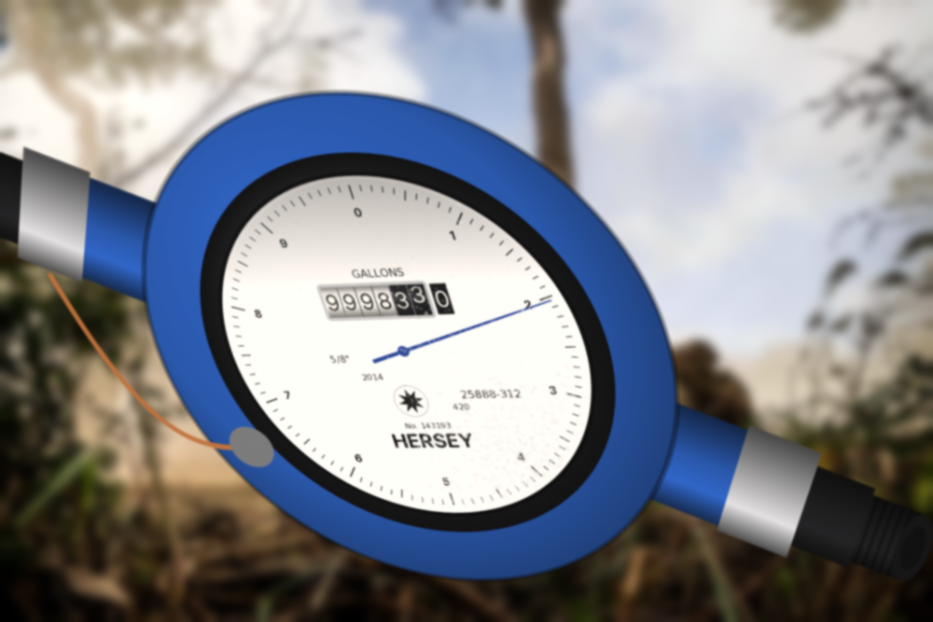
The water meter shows {"value": 9998332.0, "unit": "gal"}
